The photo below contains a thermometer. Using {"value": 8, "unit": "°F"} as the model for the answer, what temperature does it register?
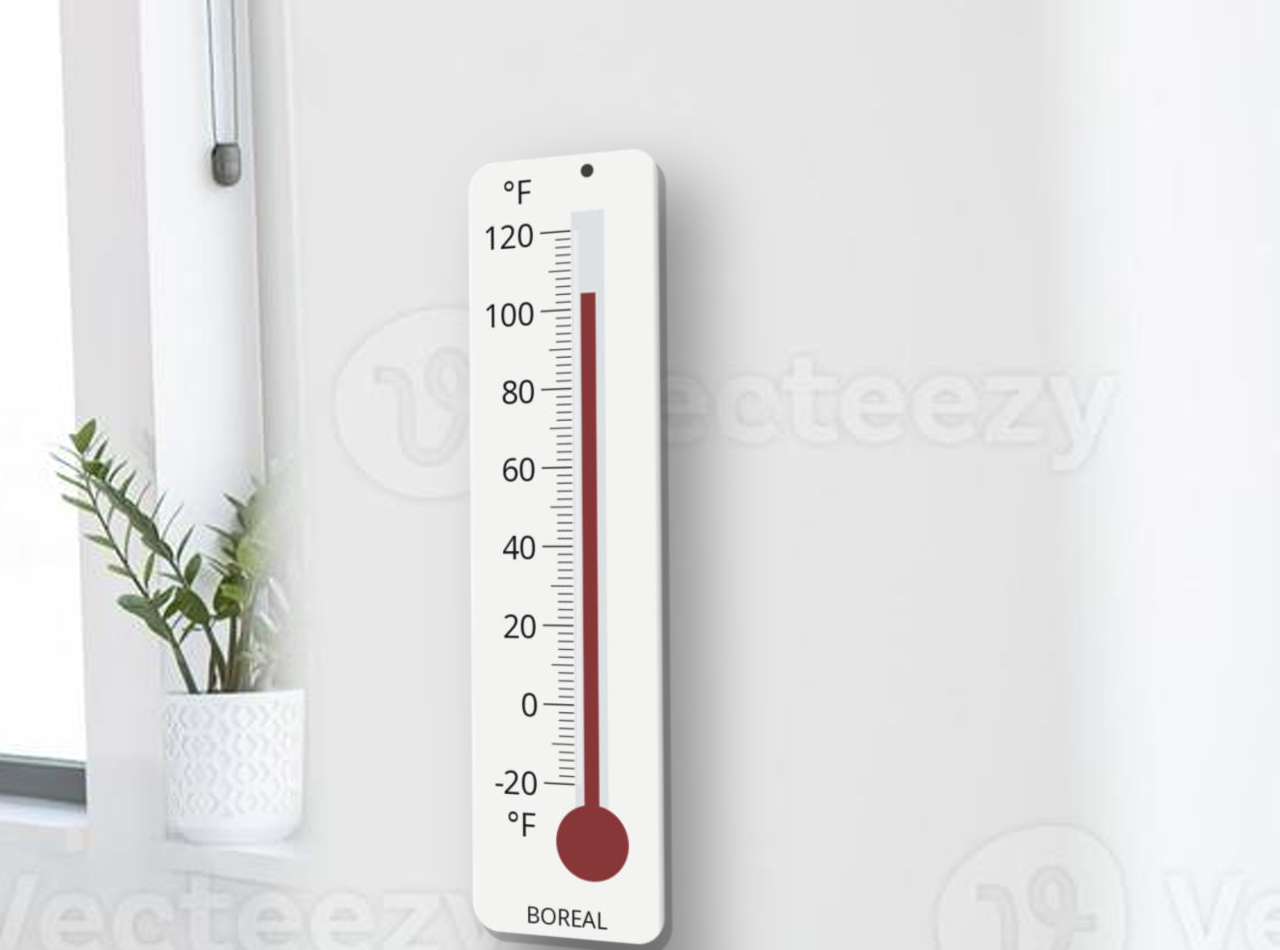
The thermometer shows {"value": 104, "unit": "°F"}
